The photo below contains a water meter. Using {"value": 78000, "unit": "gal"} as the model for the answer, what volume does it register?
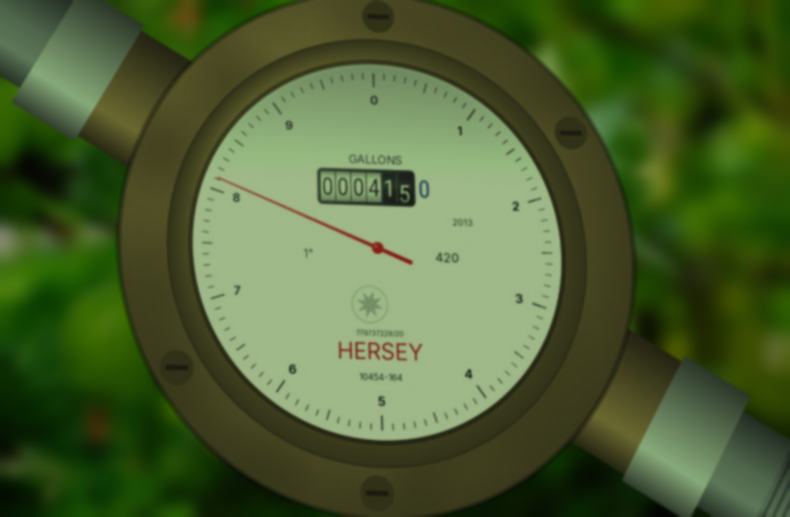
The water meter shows {"value": 4148.1, "unit": "gal"}
